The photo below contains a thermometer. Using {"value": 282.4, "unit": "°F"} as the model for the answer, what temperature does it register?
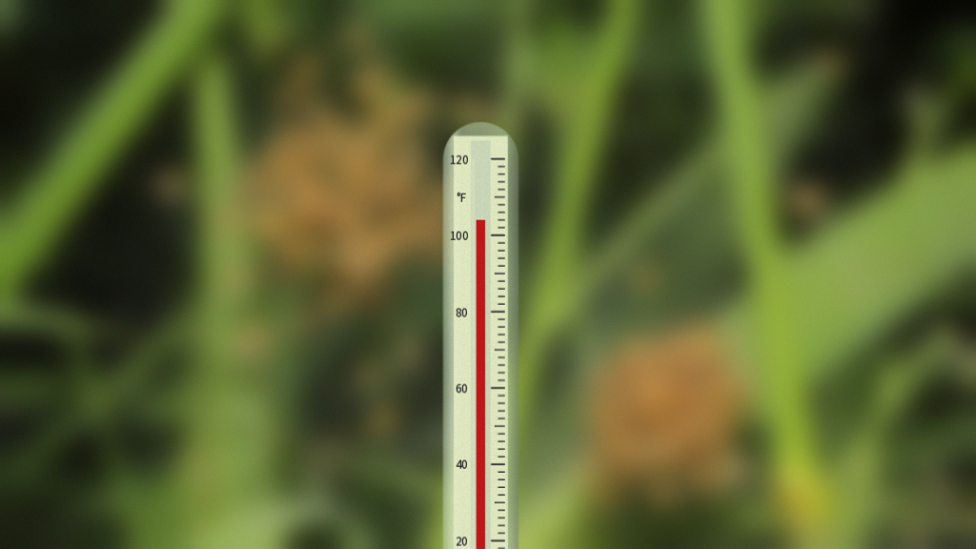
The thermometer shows {"value": 104, "unit": "°F"}
